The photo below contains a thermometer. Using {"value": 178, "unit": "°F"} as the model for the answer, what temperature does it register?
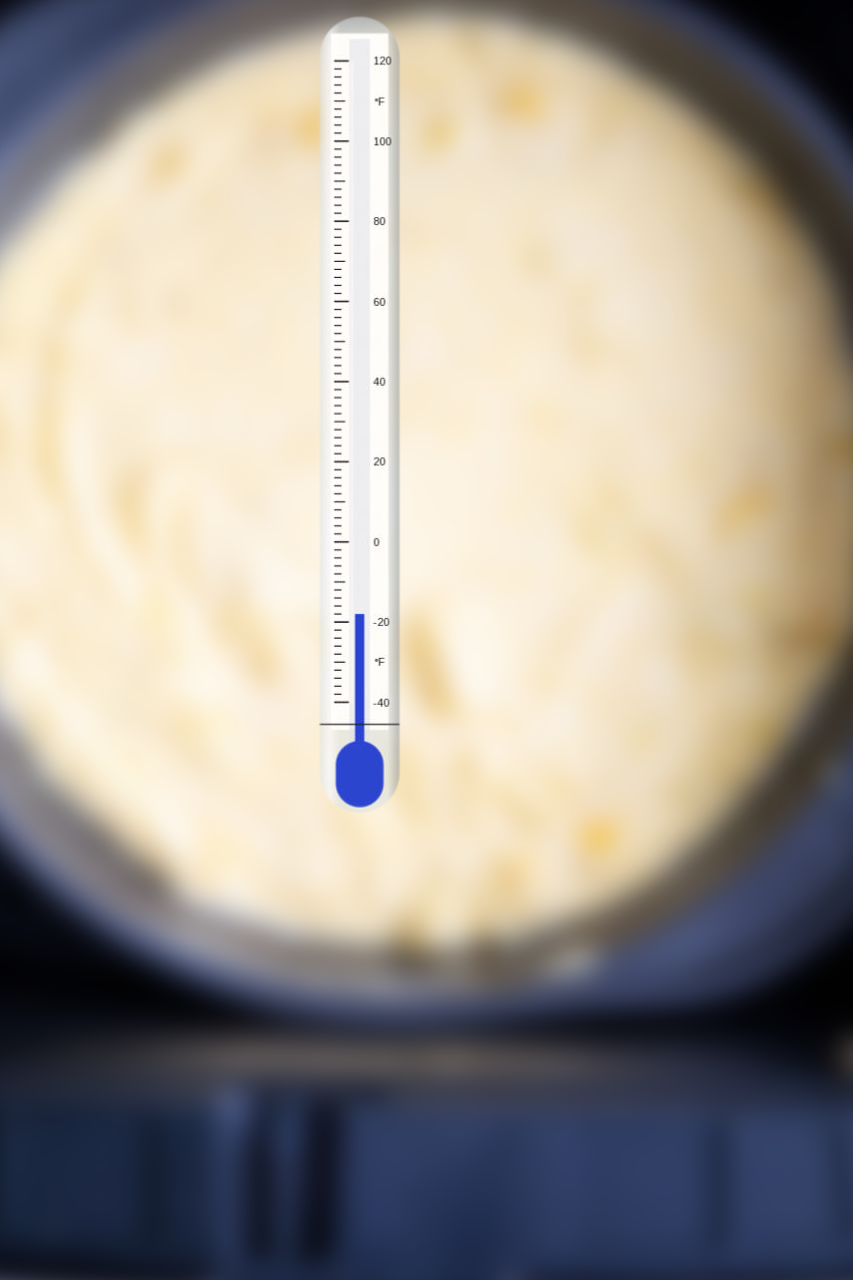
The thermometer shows {"value": -18, "unit": "°F"}
